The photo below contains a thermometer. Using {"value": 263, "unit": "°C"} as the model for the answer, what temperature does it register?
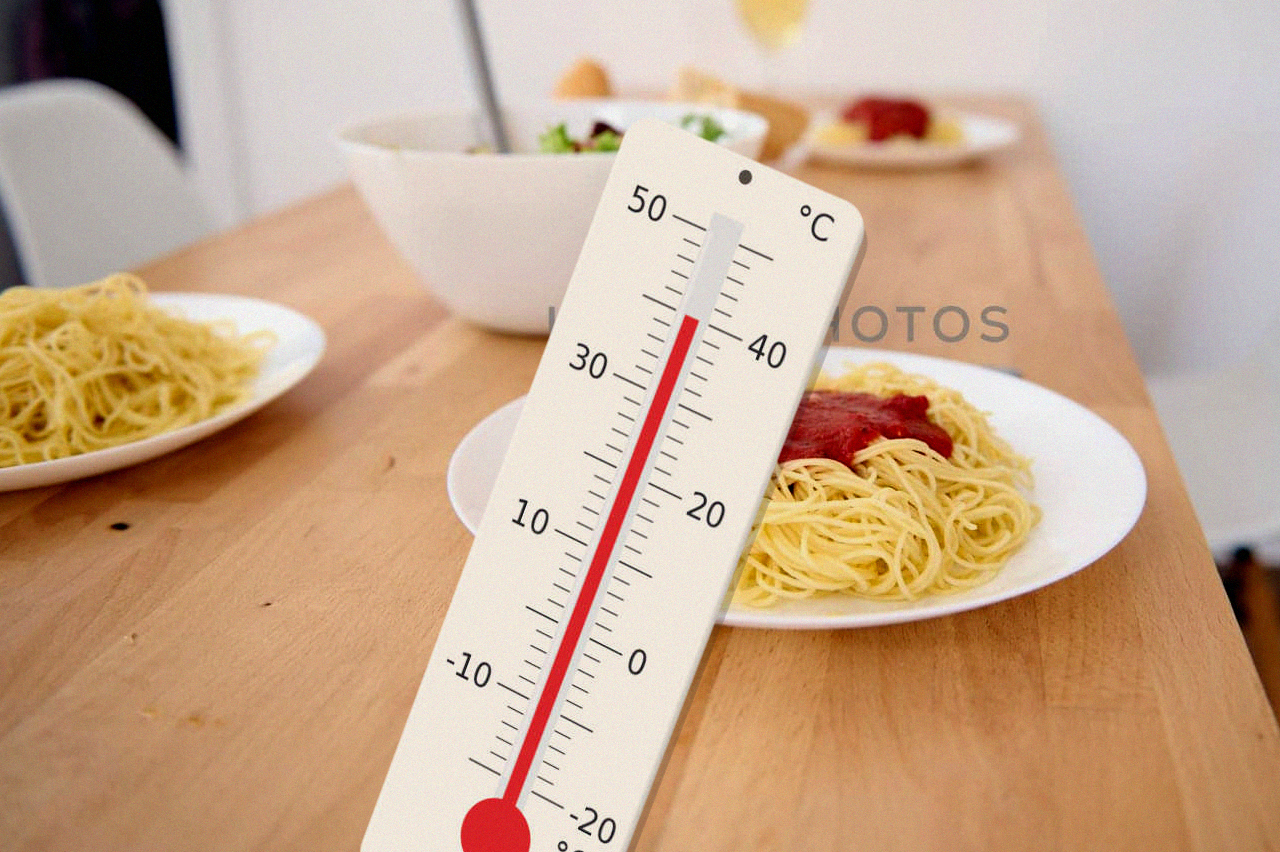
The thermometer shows {"value": 40, "unit": "°C"}
